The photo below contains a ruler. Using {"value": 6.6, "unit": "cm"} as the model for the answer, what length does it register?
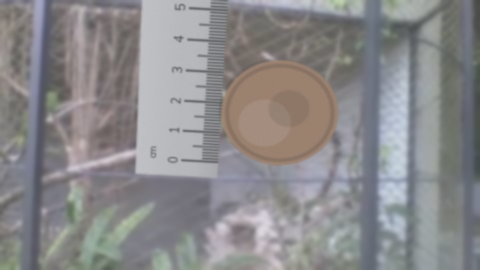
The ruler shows {"value": 3.5, "unit": "cm"}
